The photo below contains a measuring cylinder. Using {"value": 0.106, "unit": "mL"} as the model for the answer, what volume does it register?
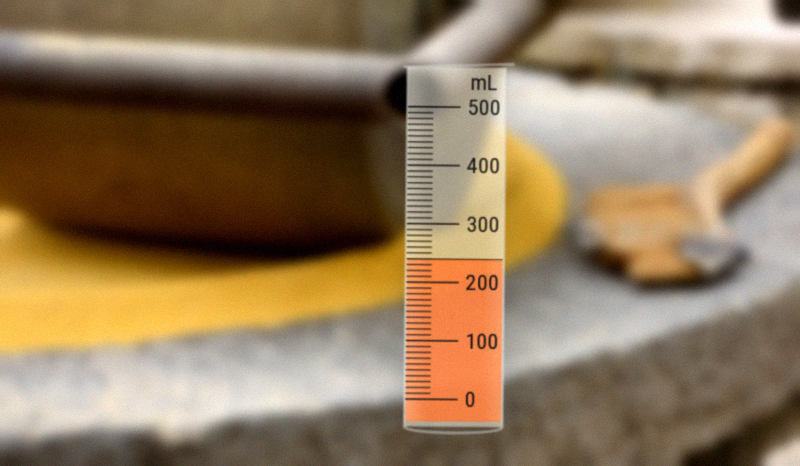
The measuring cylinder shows {"value": 240, "unit": "mL"}
